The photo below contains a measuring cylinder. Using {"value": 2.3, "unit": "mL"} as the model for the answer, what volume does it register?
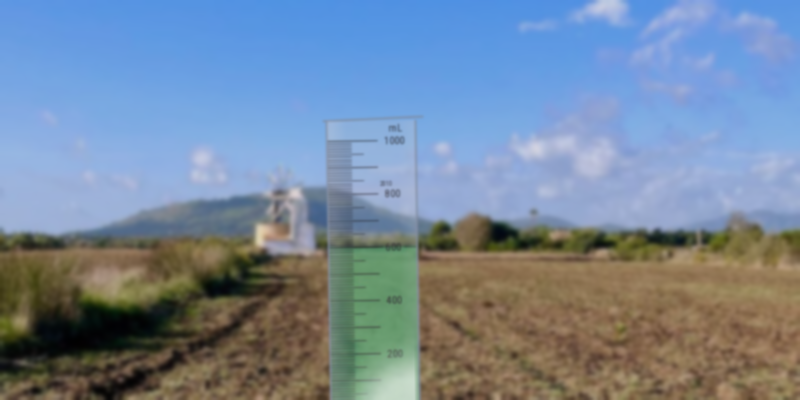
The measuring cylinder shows {"value": 600, "unit": "mL"}
